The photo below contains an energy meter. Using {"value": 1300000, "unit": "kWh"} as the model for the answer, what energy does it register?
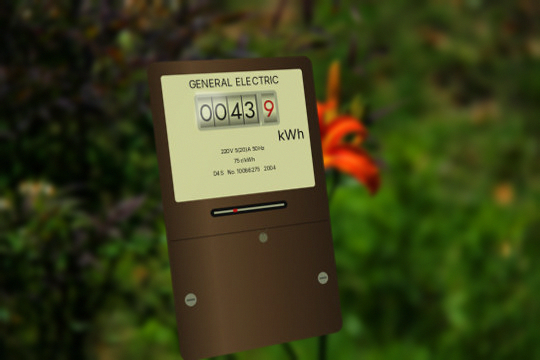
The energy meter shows {"value": 43.9, "unit": "kWh"}
